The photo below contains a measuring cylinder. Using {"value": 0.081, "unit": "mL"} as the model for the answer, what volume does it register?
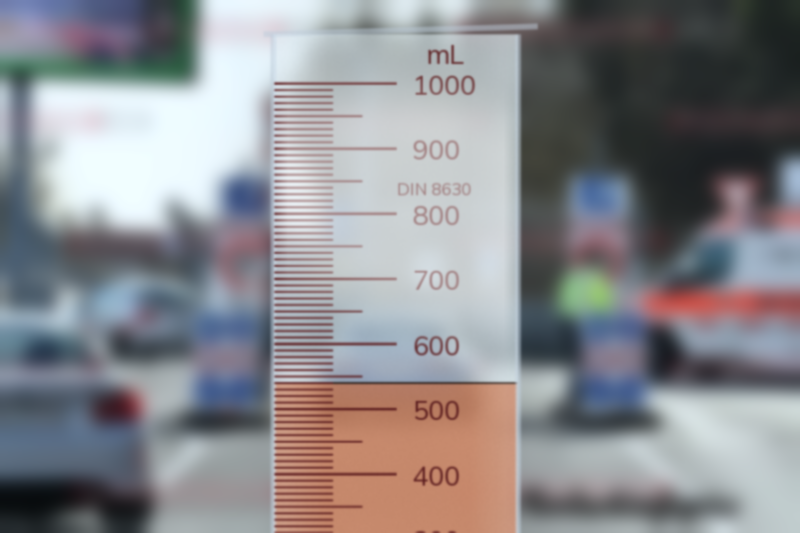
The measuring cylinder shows {"value": 540, "unit": "mL"}
